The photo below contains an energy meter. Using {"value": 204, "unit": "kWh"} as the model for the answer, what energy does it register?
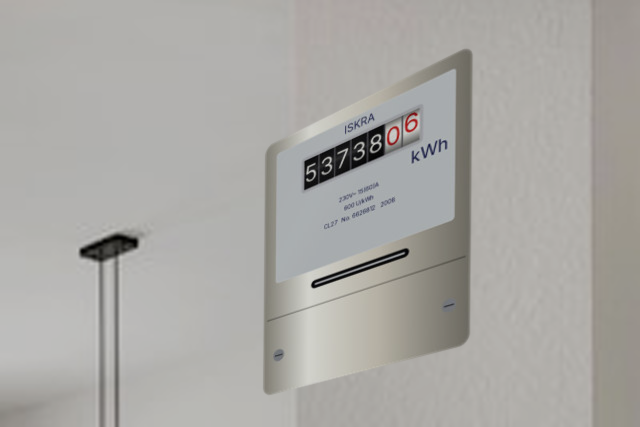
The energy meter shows {"value": 53738.06, "unit": "kWh"}
